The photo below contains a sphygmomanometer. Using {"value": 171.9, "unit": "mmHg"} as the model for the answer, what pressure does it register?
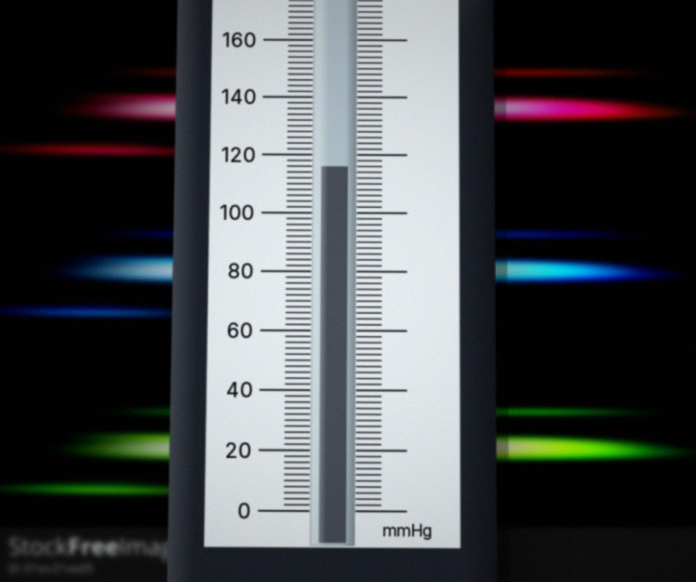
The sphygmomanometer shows {"value": 116, "unit": "mmHg"}
